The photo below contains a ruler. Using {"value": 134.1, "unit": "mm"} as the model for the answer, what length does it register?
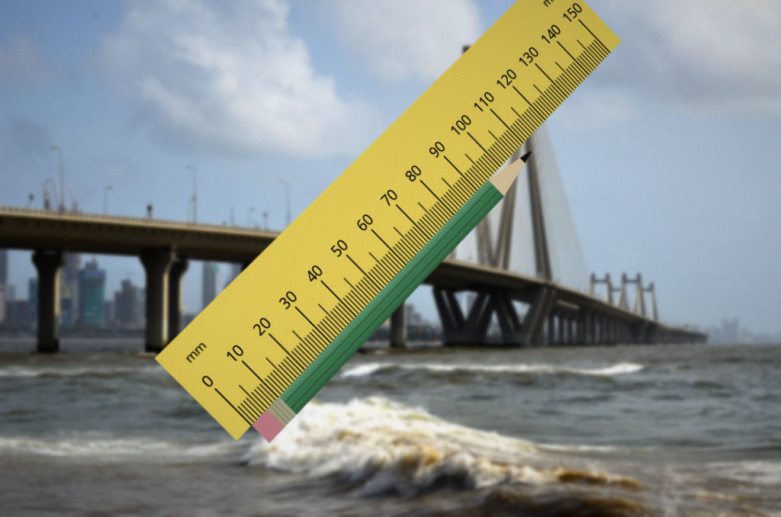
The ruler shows {"value": 110, "unit": "mm"}
